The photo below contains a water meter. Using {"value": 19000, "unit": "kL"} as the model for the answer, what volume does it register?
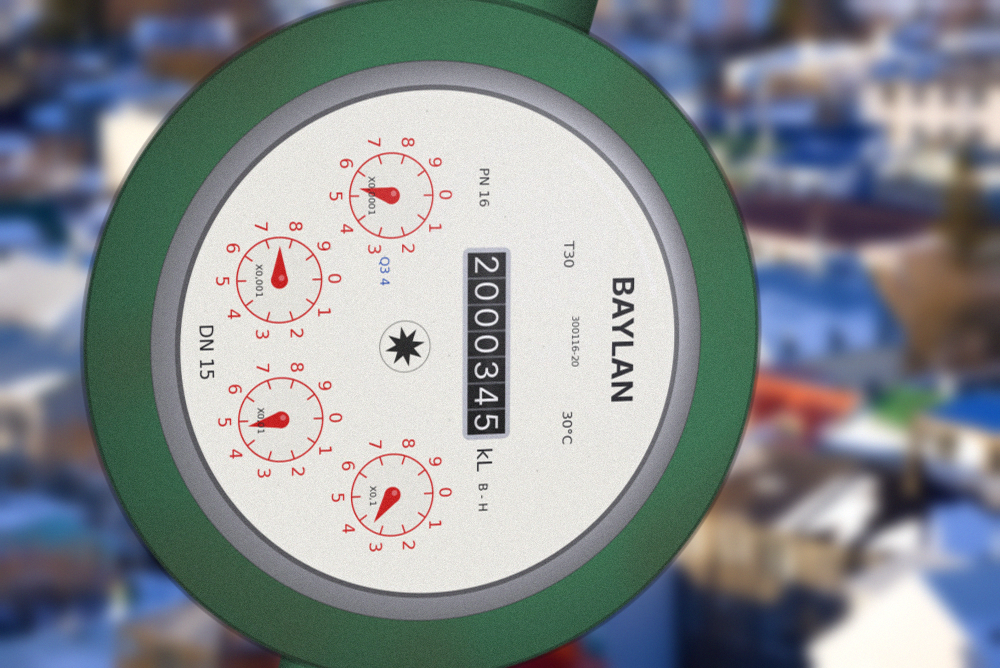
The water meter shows {"value": 2000345.3475, "unit": "kL"}
